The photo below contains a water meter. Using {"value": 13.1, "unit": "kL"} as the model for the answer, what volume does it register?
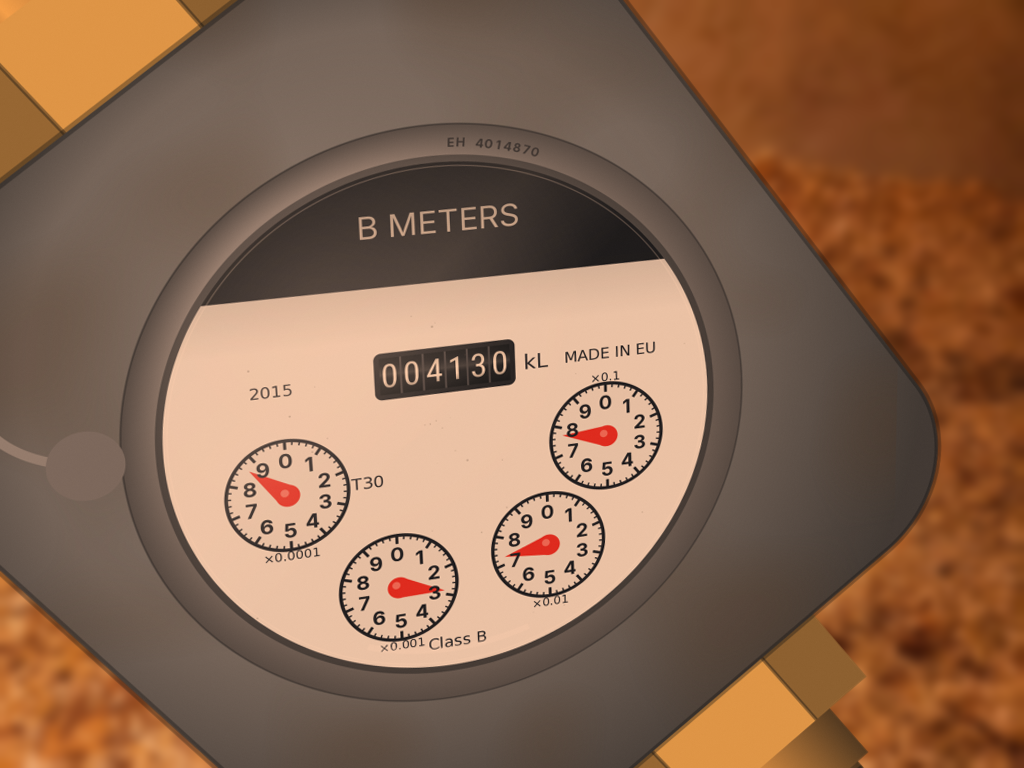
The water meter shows {"value": 4130.7728, "unit": "kL"}
